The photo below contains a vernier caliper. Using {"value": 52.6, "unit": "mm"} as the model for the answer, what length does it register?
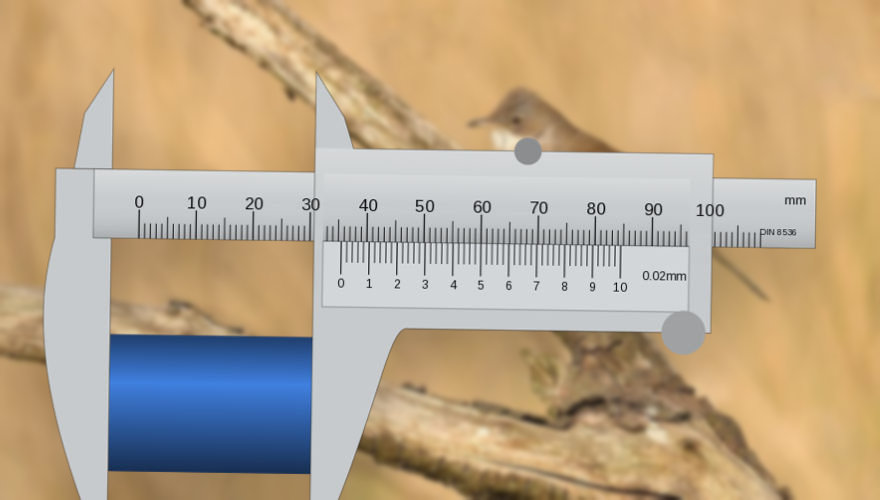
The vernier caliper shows {"value": 35.5, "unit": "mm"}
